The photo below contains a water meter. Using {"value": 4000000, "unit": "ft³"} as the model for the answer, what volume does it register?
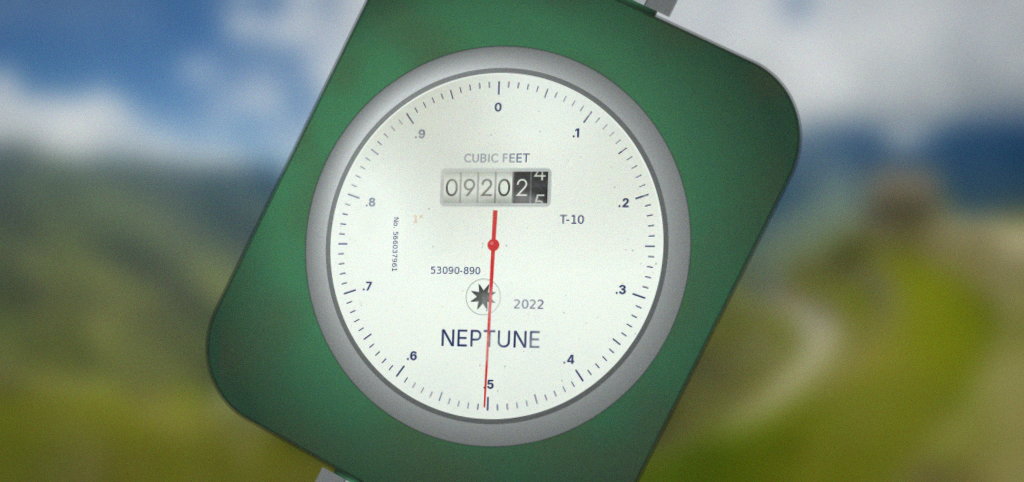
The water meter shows {"value": 92024.50, "unit": "ft³"}
